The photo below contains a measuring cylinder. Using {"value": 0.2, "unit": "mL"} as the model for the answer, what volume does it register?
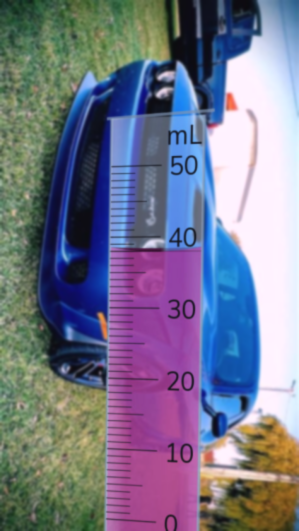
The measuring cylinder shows {"value": 38, "unit": "mL"}
